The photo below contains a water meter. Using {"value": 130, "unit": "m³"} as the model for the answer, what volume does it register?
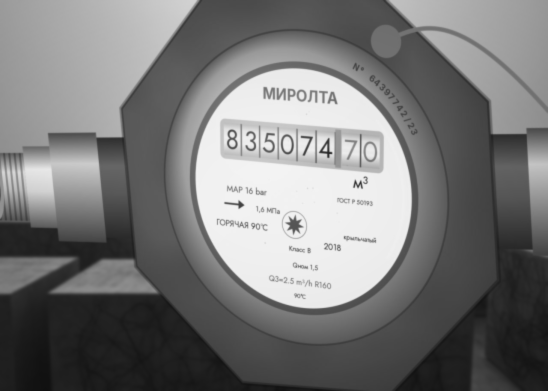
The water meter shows {"value": 835074.70, "unit": "m³"}
